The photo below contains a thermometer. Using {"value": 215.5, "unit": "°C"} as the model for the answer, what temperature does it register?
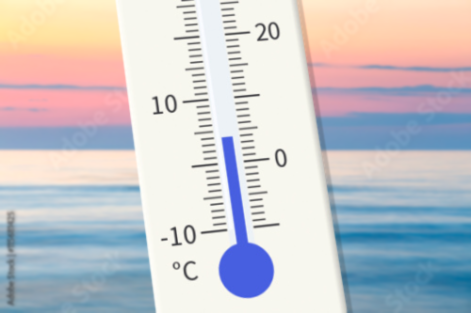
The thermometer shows {"value": 4, "unit": "°C"}
